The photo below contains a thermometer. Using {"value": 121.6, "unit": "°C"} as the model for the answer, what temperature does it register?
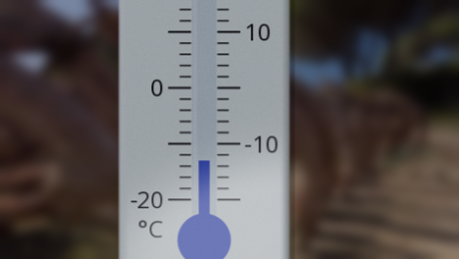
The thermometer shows {"value": -13, "unit": "°C"}
